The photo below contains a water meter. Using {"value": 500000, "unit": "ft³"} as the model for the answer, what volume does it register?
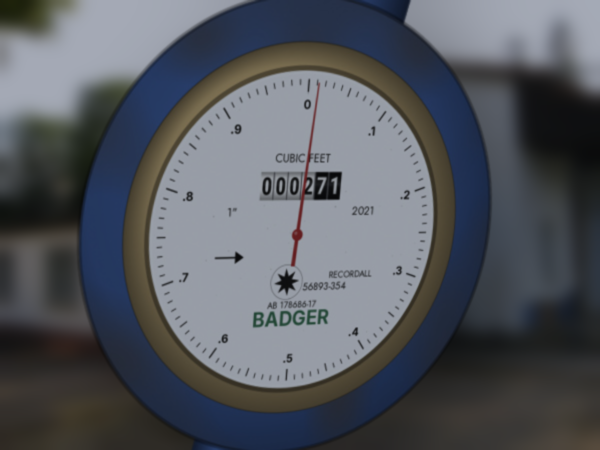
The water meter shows {"value": 271.01, "unit": "ft³"}
